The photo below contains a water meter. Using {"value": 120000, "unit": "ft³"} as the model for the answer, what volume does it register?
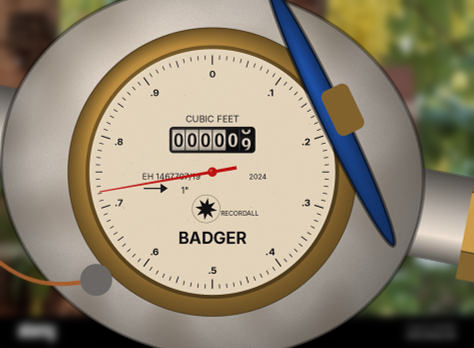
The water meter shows {"value": 8.72, "unit": "ft³"}
